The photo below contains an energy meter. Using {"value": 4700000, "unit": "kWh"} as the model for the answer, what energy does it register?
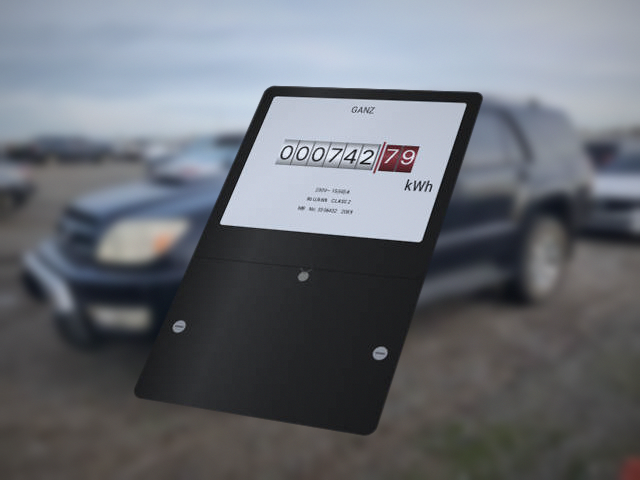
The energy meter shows {"value": 742.79, "unit": "kWh"}
